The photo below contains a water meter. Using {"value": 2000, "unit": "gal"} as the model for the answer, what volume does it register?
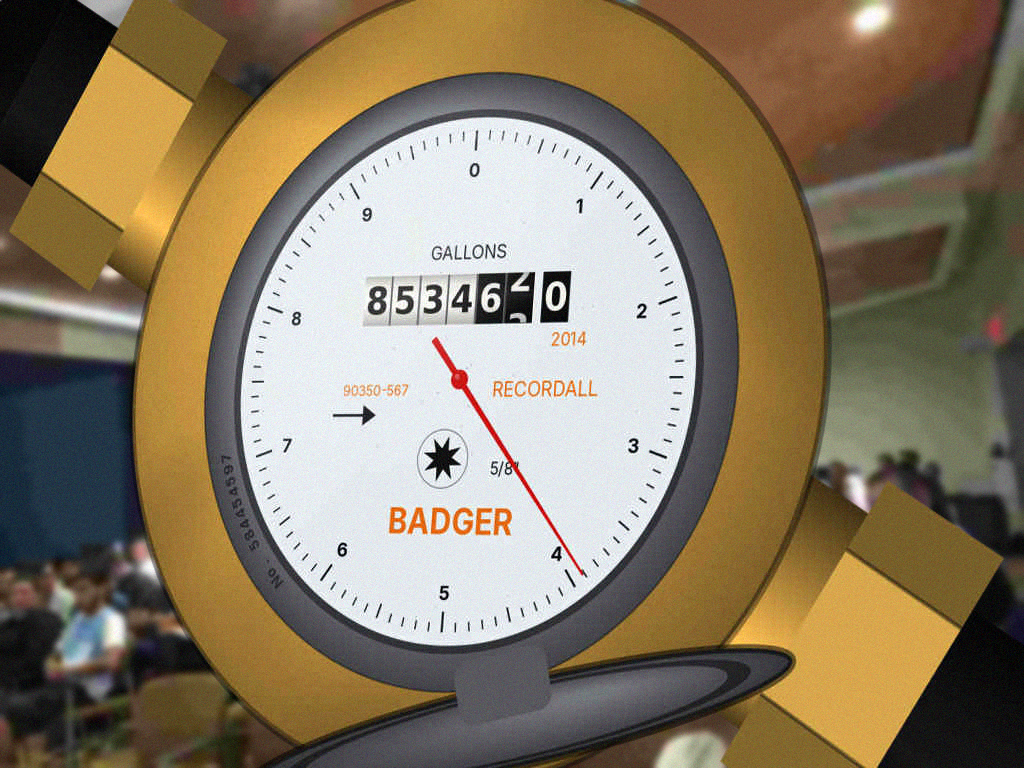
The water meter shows {"value": 8534623.9, "unit": "gal"}
